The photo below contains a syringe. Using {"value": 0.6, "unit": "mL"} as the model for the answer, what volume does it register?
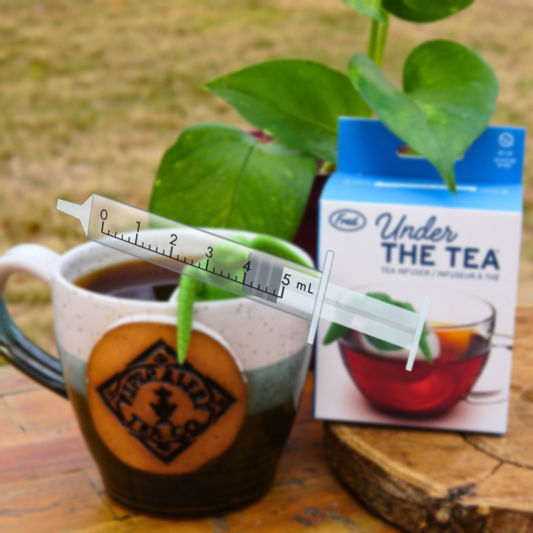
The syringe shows {"value": 4, "unit": "mL"}
